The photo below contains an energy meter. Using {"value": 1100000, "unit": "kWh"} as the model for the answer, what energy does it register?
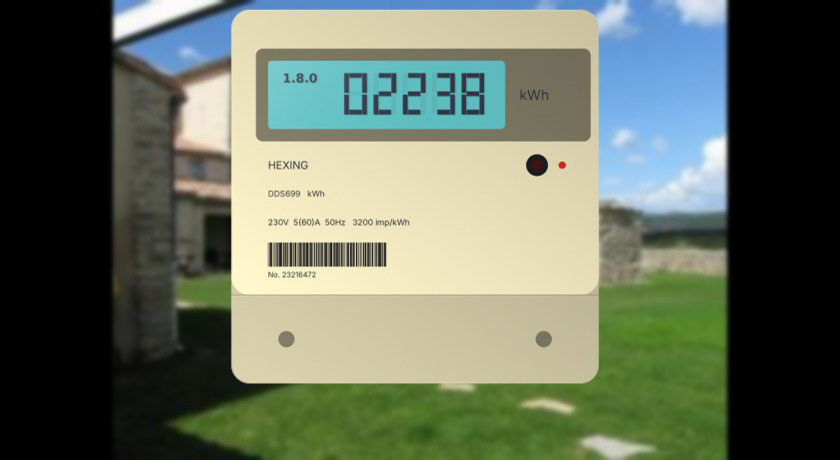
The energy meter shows {"value": 2238, "unit": "kWh"}
